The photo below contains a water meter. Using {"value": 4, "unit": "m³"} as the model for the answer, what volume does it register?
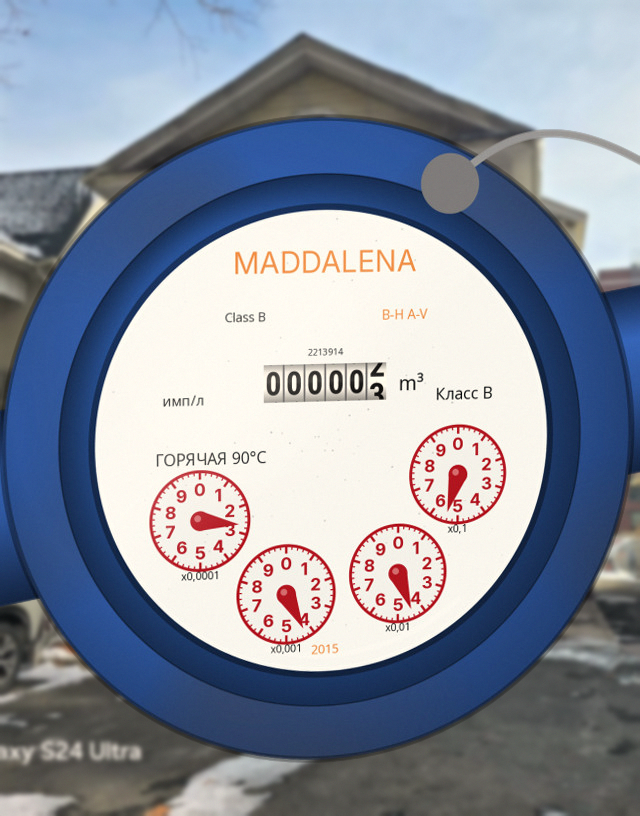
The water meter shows {"value": 2.5442, "unit": "m³"}
